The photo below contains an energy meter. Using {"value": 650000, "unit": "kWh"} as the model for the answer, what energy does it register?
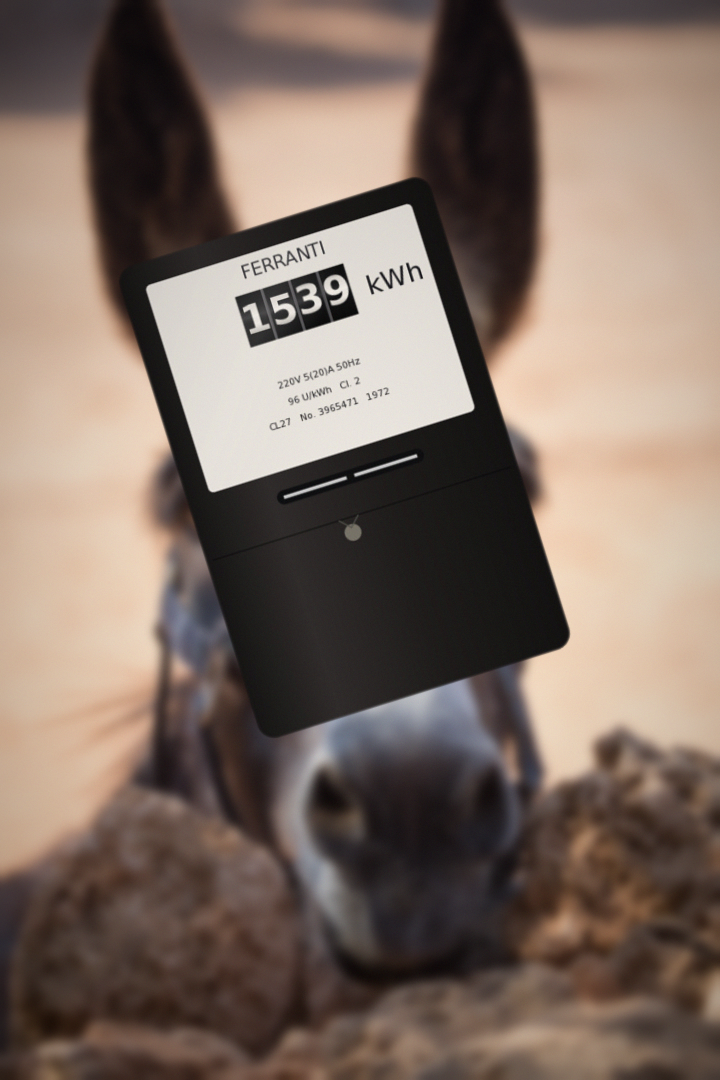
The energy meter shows {"value": 1539, "unit": "kWh"}
